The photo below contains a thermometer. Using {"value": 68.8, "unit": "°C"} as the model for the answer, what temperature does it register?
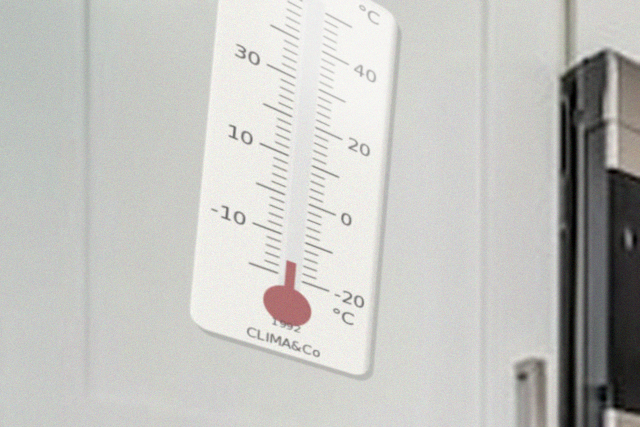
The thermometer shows {"value": -16, "unit": "°C"}
